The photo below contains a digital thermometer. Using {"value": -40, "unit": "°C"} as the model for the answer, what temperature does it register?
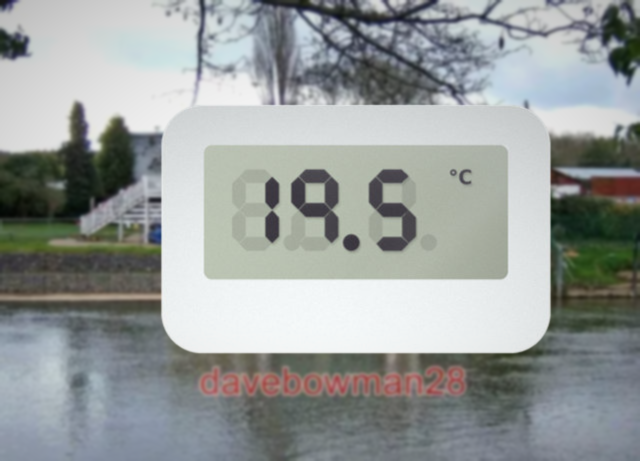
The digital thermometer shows {"value": 19.5, "unit": "°C"}
